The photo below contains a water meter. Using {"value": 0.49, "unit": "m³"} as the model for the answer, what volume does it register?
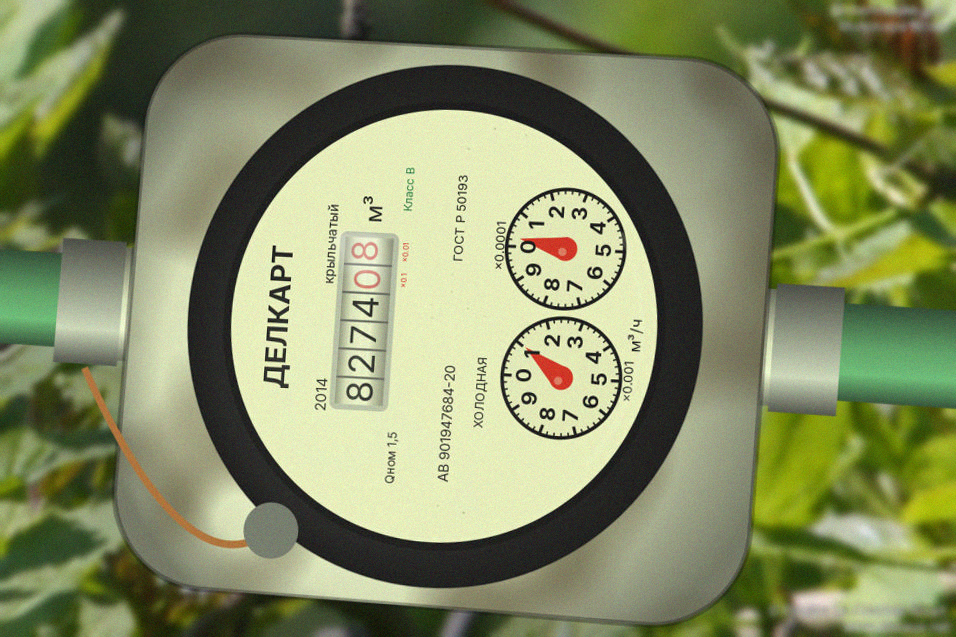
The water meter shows {"value": 8274.0810, "unit": "m³"}
